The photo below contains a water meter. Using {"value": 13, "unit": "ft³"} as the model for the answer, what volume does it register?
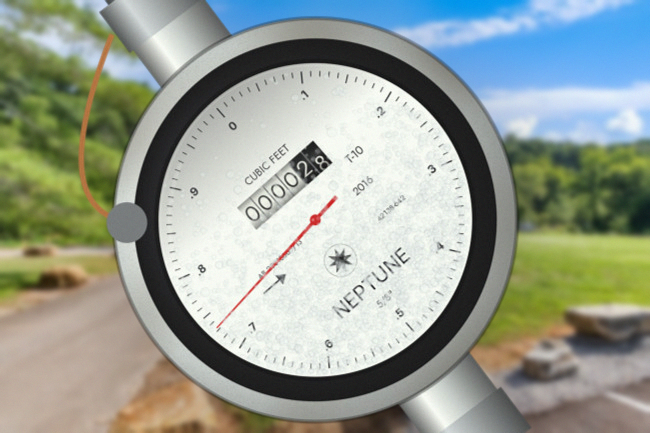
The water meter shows {"value": 27.73, "unit": "ft³"}
